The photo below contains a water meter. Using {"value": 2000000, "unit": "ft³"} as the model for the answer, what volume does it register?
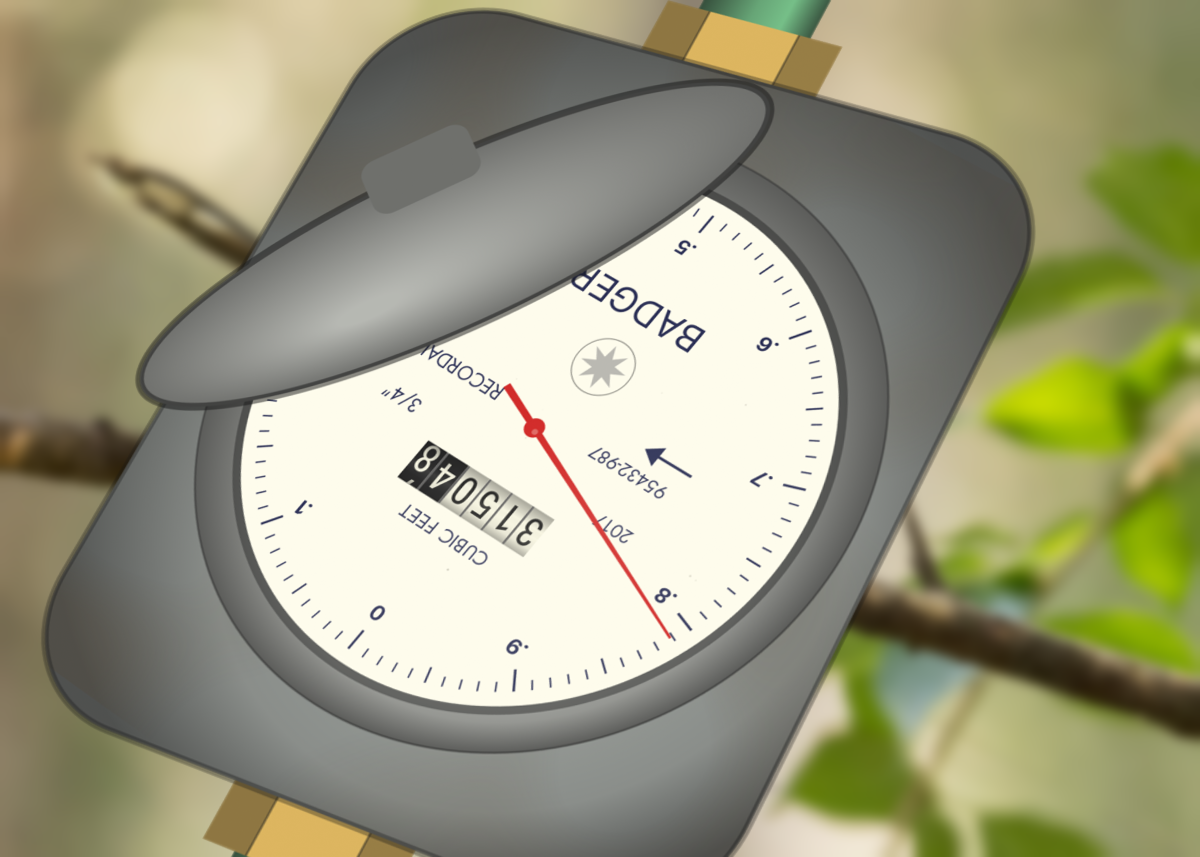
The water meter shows {"value": 315047.81, "unit": "ft³"}
